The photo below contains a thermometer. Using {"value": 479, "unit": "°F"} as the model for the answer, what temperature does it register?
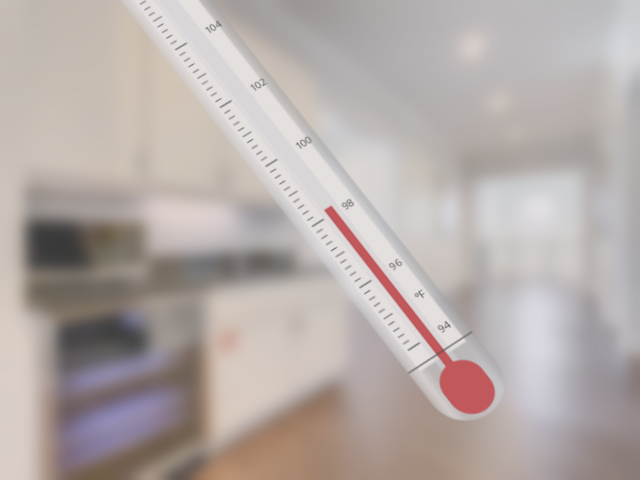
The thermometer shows {"value": 98.2, "unit": "°F"}
